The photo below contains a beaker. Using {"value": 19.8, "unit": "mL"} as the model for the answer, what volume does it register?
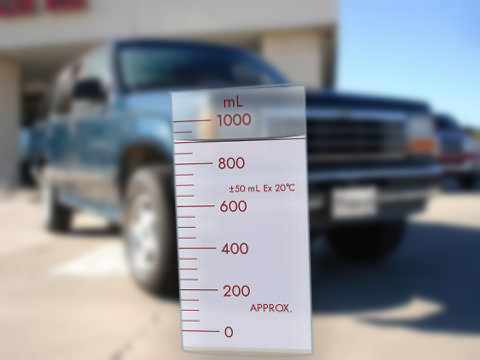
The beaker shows {"value": 900, "unit": "mL"}
